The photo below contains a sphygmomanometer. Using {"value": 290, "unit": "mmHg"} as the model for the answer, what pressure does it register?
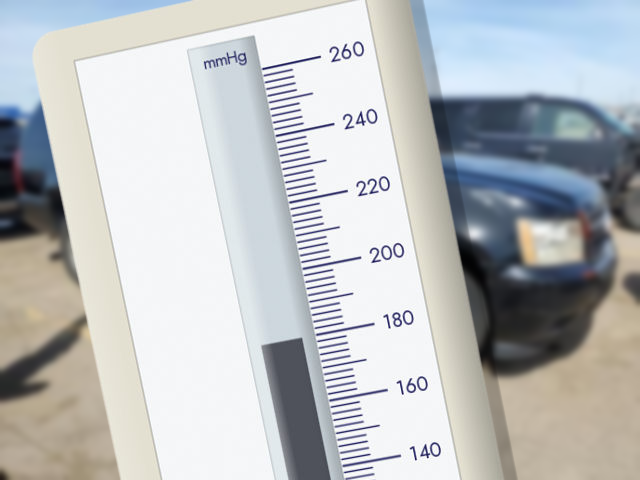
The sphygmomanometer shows {"value": 180, "unit": "mmHg"}
